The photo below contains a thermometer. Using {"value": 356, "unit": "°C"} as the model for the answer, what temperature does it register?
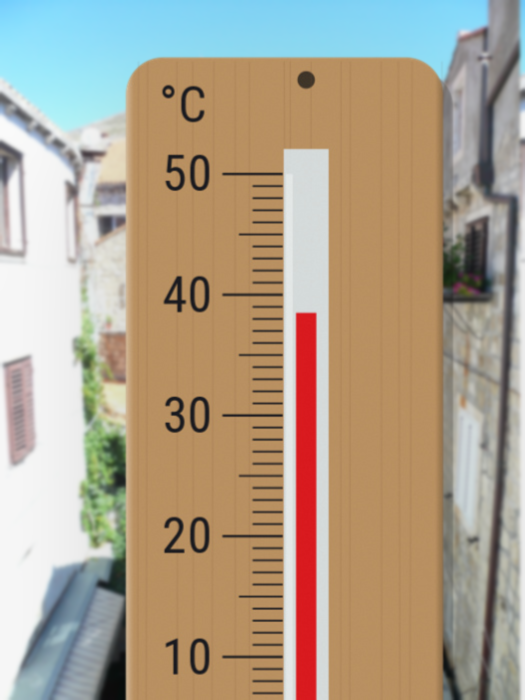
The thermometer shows {"value": 38.5, "unit": "°C"}
